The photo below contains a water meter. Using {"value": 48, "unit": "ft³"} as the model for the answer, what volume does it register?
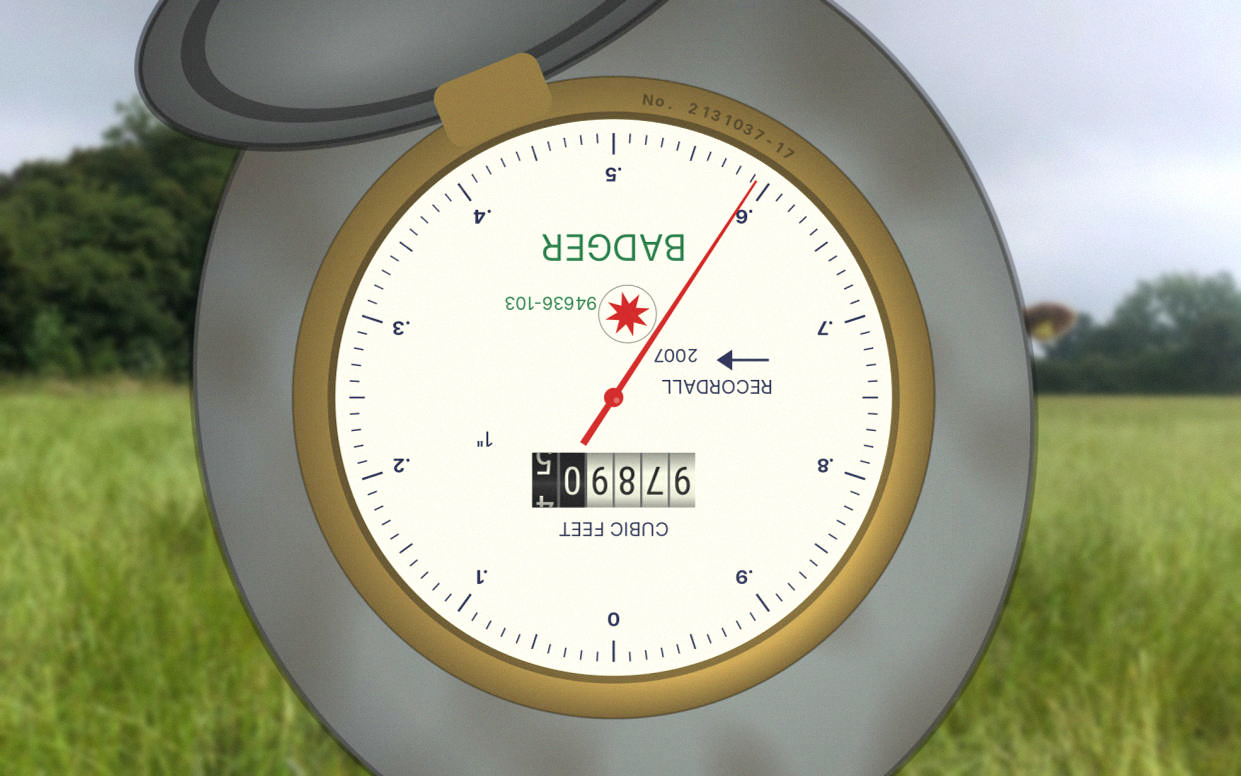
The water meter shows {"value": 978904.59, "unit": "ft³"}
